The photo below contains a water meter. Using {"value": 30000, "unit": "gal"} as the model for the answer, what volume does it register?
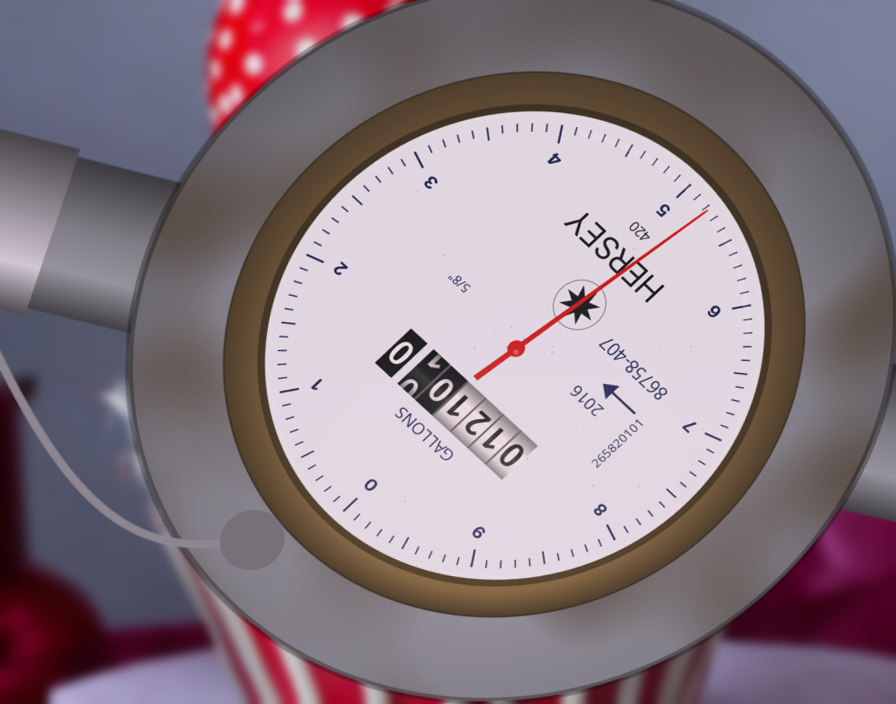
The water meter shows {"value": 121005.2, "unit": "gal"}
